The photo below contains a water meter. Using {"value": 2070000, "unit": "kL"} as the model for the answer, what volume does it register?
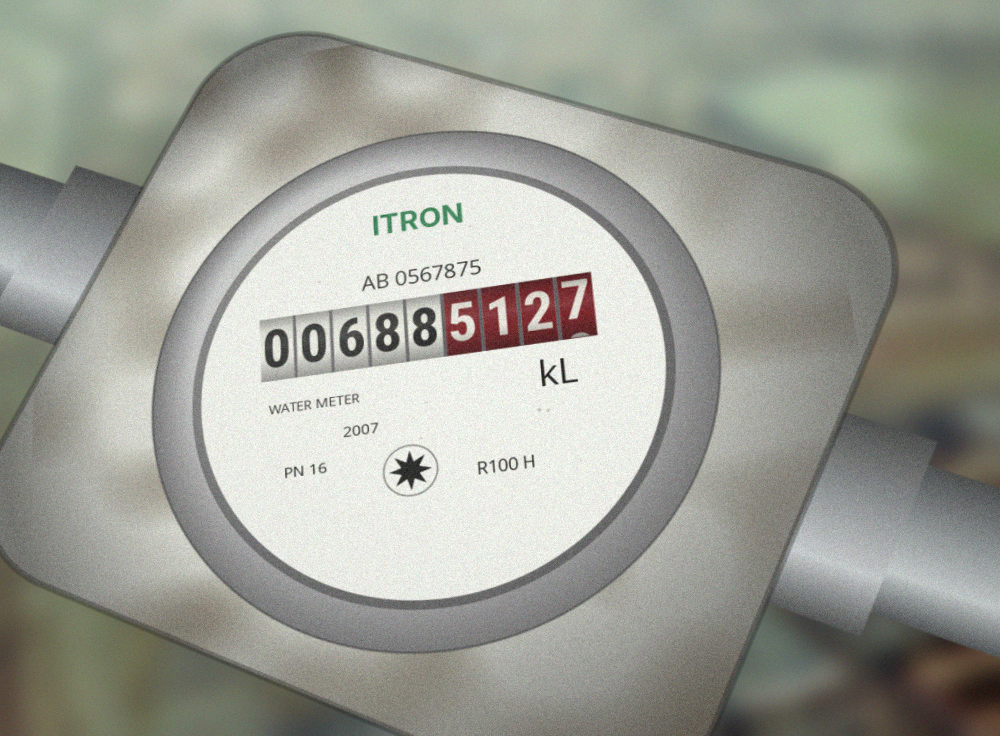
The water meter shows {"value": 688.5127, "unit": "kL"}
